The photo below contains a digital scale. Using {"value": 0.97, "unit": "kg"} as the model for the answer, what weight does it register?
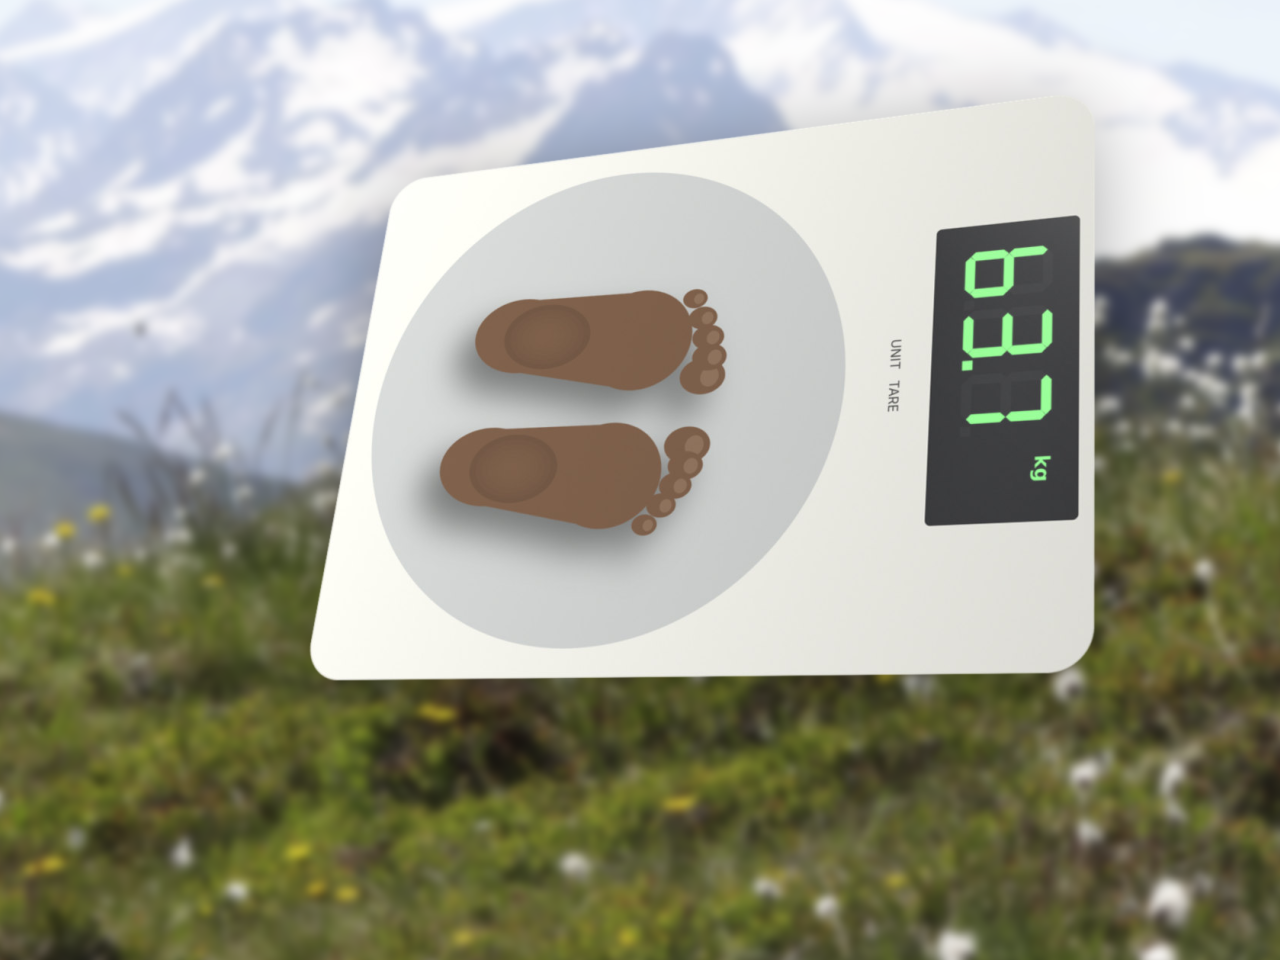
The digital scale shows {"value": 63.7, "unit": "kg"}
